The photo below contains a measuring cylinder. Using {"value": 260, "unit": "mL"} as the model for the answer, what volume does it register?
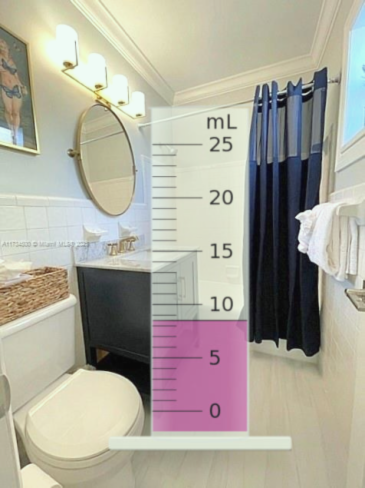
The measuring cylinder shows {"value": 8.5, "unit": "mL"}
